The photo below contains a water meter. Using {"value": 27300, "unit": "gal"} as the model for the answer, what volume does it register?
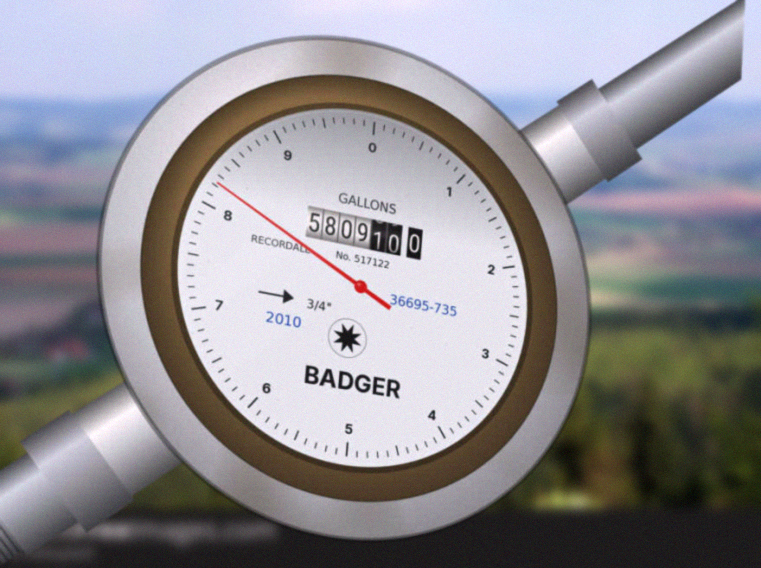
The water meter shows {"value": 5809098.2, "unit": "gal"}
